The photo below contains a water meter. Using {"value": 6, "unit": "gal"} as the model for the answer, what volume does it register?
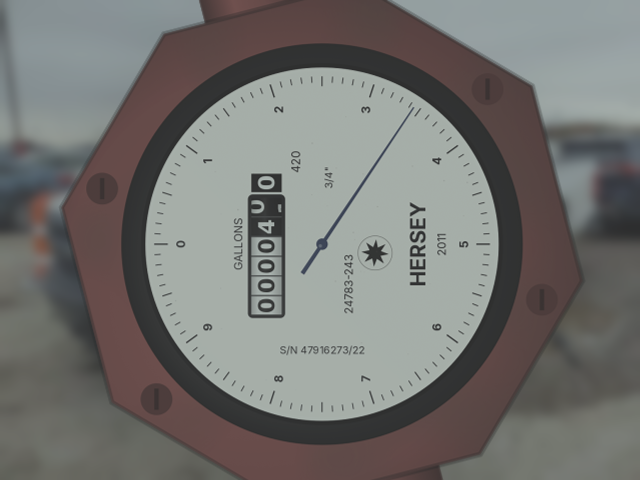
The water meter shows {"value": 403.4, "unit": "gal"}
